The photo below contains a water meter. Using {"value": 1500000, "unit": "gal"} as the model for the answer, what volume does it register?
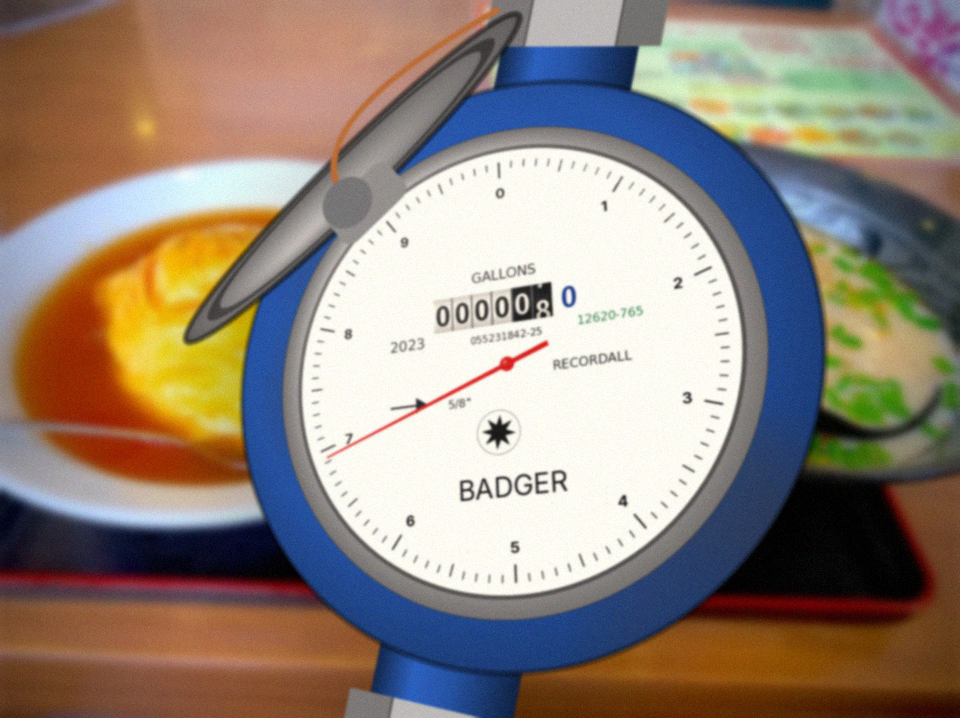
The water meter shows {"value": 76.9, "unit": "gal"}
